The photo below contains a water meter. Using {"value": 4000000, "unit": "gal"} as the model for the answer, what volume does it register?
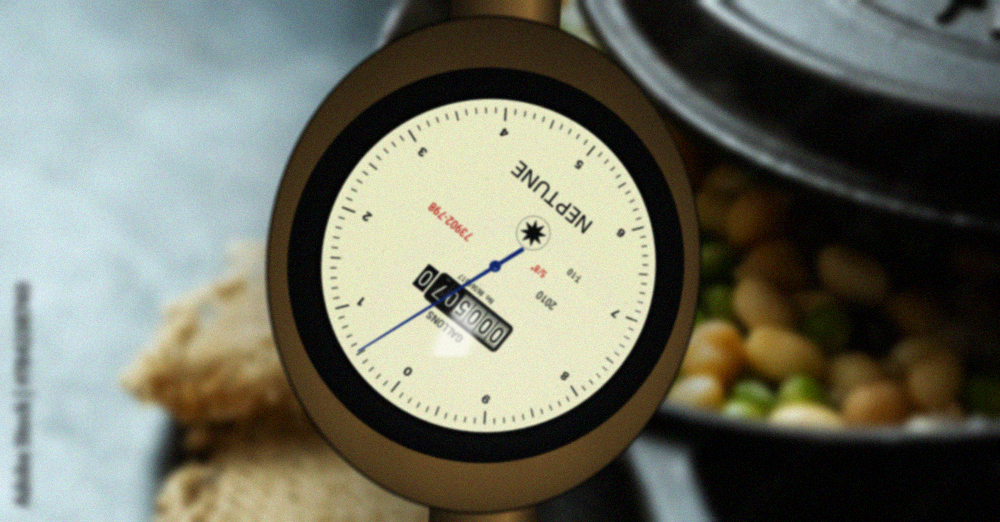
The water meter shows {"value": 5070.5, "unit": "gal"}
